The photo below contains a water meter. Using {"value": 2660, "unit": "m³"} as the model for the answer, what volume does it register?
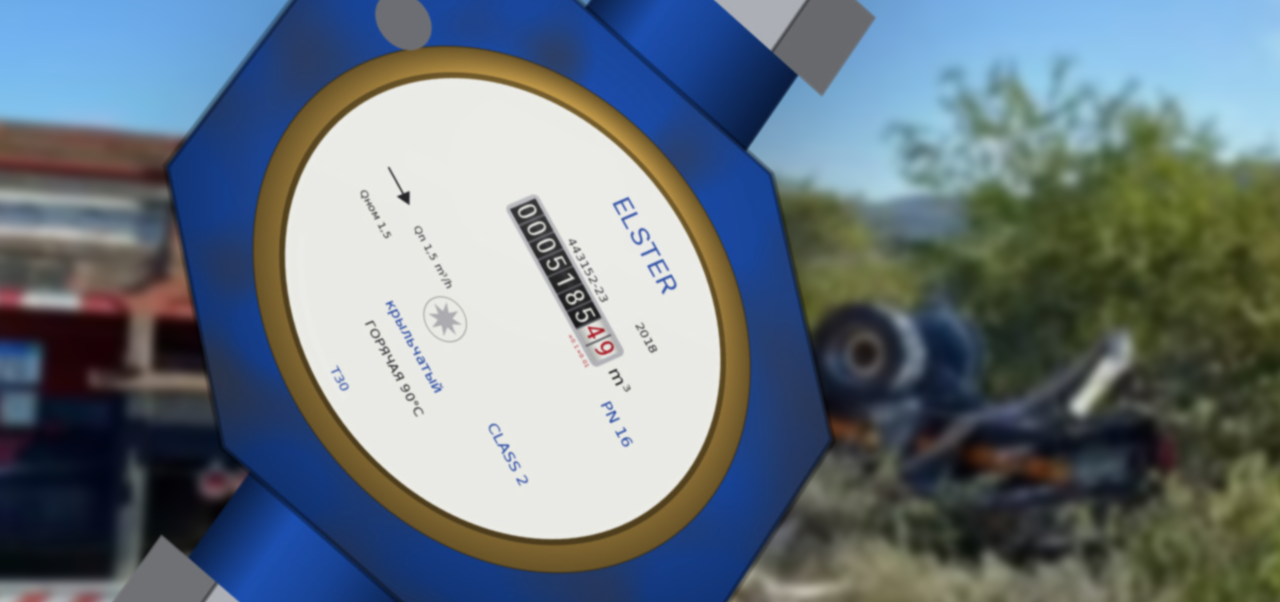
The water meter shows {"value": 5185.49, "unit": "m³"}
